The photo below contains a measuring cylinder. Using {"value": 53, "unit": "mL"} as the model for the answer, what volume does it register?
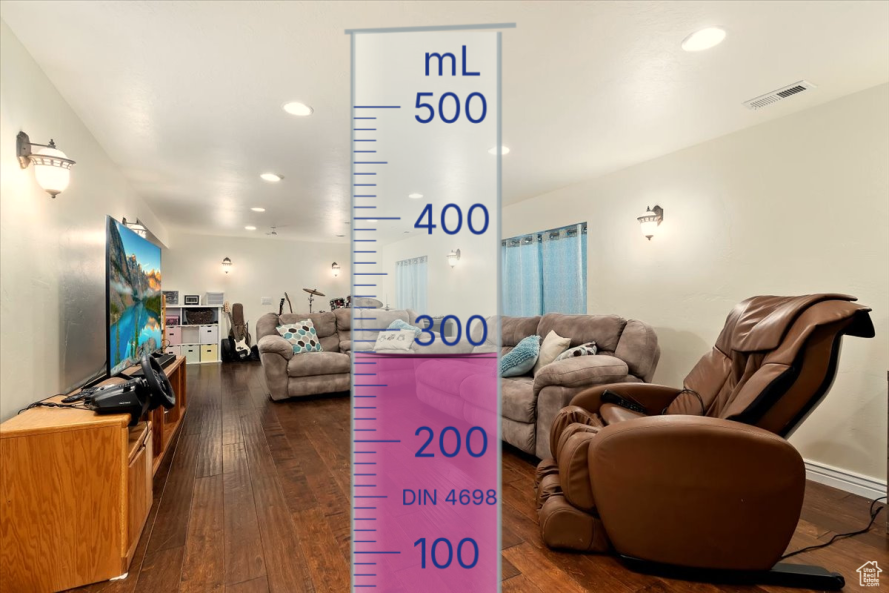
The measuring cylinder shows {"value": 275, "unit": "mL"}
